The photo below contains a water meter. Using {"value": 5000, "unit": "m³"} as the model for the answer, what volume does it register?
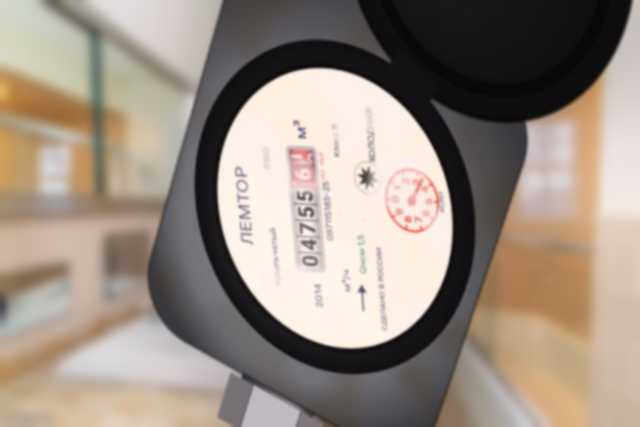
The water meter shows {"value": 4755.613, "unit": "m³"}
